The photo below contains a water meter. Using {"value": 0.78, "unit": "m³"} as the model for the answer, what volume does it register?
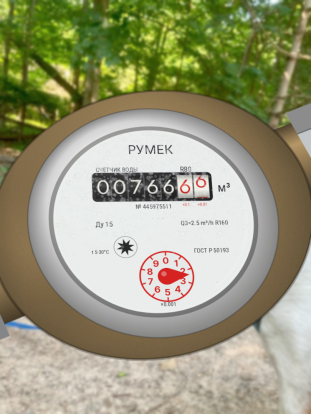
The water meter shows {"value": 766.662, "unit": "m³"}
